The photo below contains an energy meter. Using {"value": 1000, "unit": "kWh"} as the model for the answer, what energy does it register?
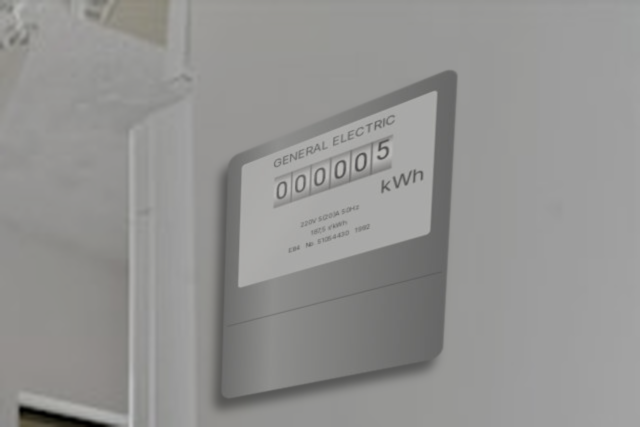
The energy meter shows {"value": 5, "unit": "kWh"}
